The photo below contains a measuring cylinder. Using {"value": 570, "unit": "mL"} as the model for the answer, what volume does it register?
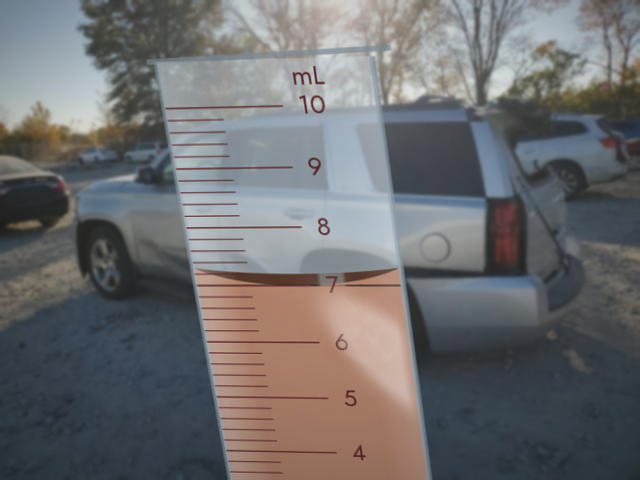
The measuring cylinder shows {"value": 7, "unit": "mL"}
